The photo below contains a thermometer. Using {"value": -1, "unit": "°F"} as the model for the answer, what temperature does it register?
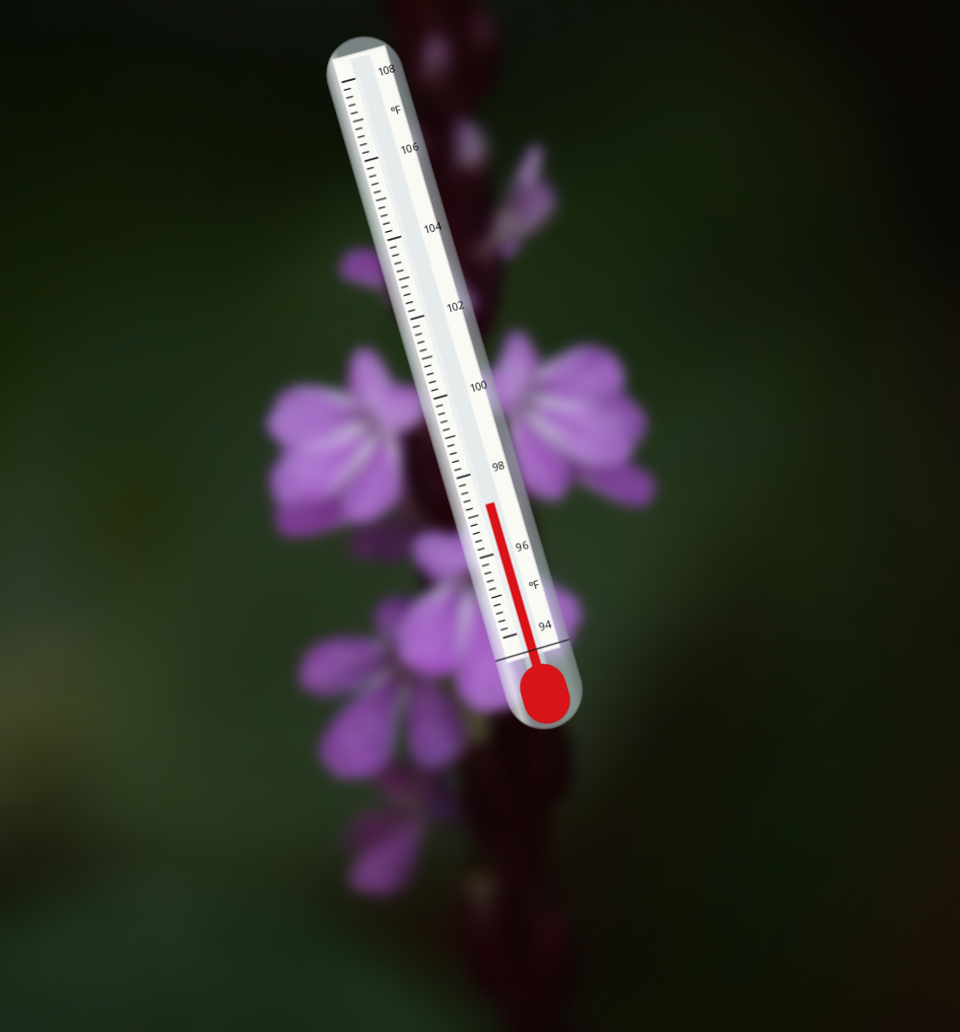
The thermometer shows {"value": 97.2, "unit": "°F"}
